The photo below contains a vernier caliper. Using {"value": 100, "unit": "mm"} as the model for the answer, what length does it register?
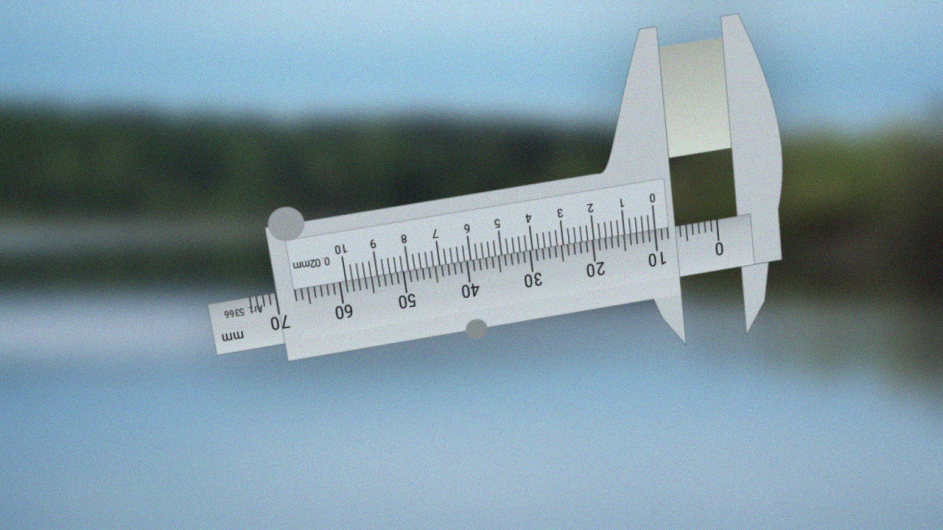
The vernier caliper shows {"value": 10.0, "unit": "mm"}
